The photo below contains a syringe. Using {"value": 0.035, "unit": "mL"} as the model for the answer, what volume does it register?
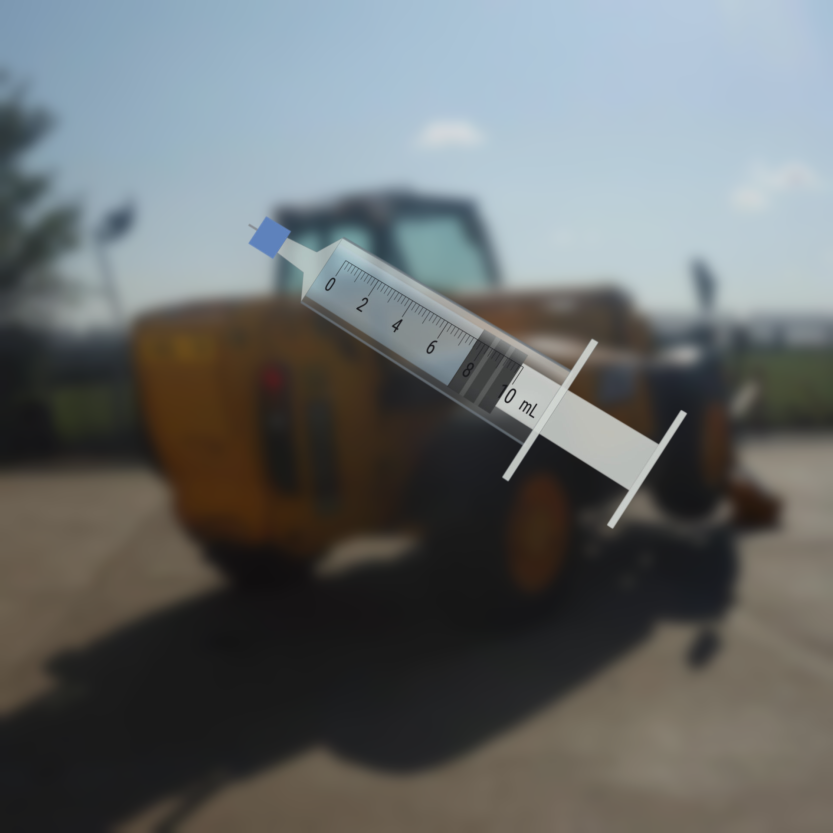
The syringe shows {"value": 7.6, "unit": "mL"}
